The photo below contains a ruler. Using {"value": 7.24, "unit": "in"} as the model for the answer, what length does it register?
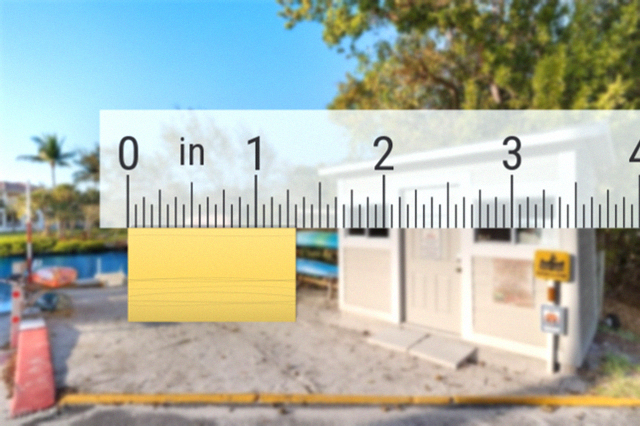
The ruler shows {"value": 1.3125, "unit": "in"}
